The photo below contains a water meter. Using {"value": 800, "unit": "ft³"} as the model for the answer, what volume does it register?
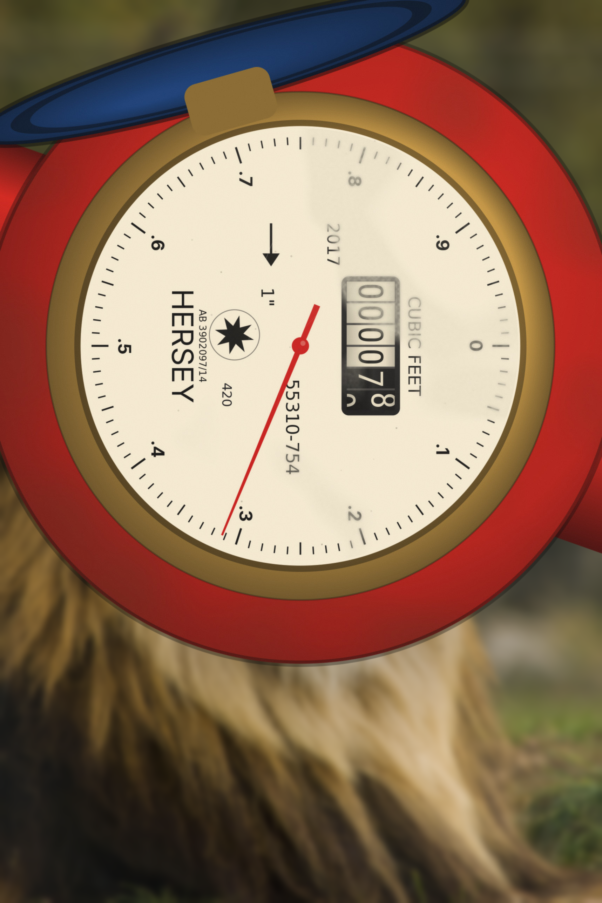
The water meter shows {"value": 78.31, "unit": "ft³"}
